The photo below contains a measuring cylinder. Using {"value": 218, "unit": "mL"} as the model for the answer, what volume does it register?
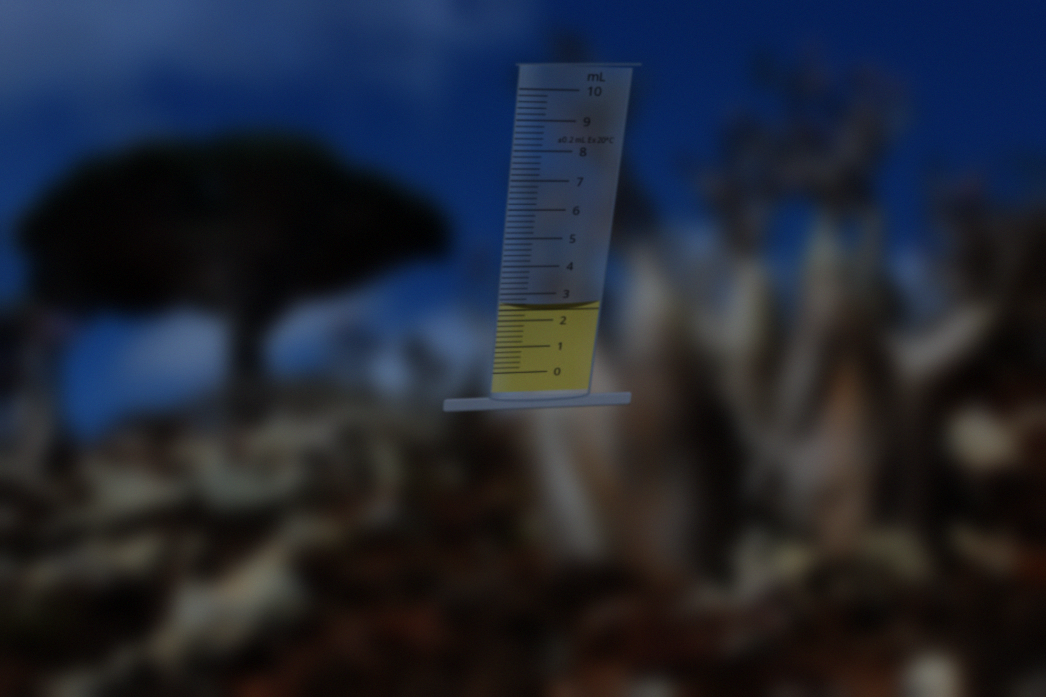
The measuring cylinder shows {"value": 2.4, "unit": "mL"}
